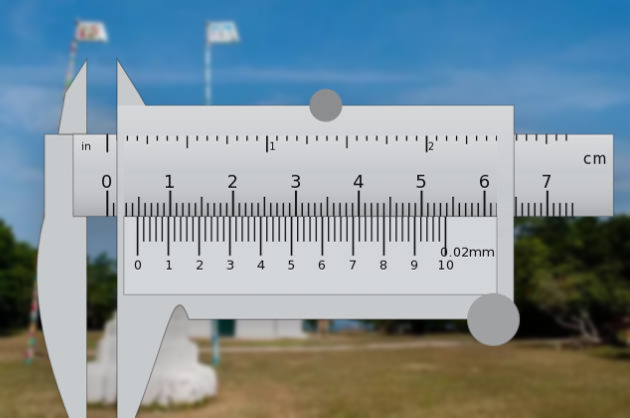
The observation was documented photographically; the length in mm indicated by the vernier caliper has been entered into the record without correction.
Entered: 4.8 mm
